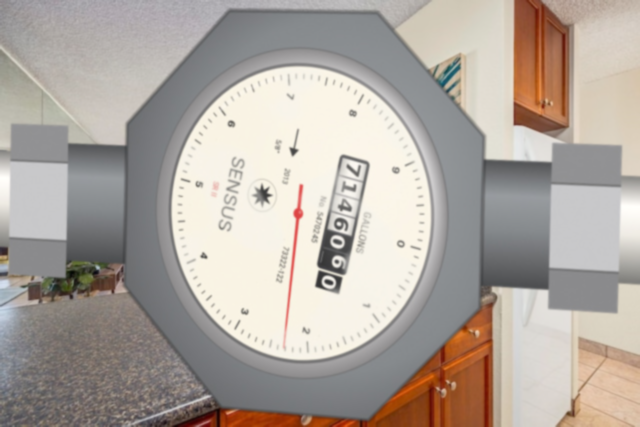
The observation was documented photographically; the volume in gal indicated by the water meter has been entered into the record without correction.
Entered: 7146062.3 gal
